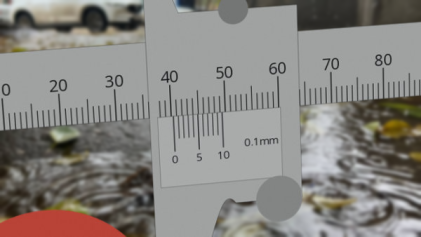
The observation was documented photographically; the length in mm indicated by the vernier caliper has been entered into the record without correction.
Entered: 40.4 mm
